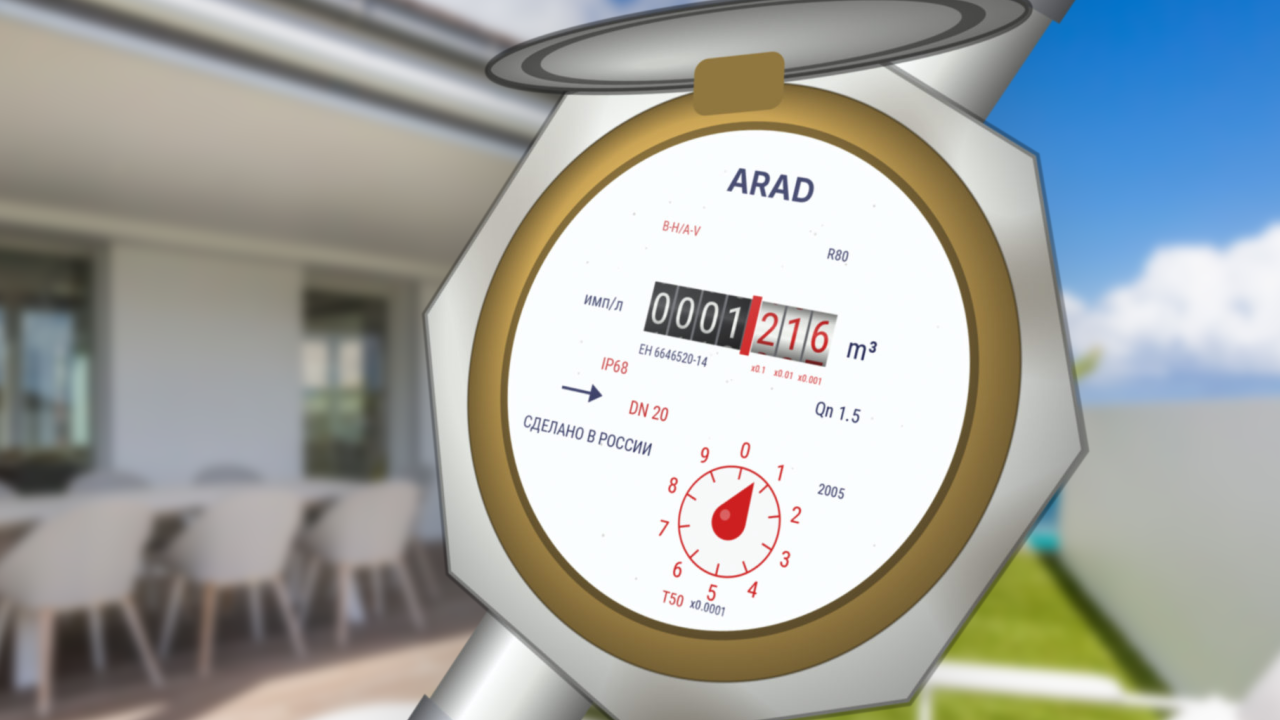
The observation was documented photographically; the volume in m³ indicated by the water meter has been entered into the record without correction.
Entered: 1.2160 m³
